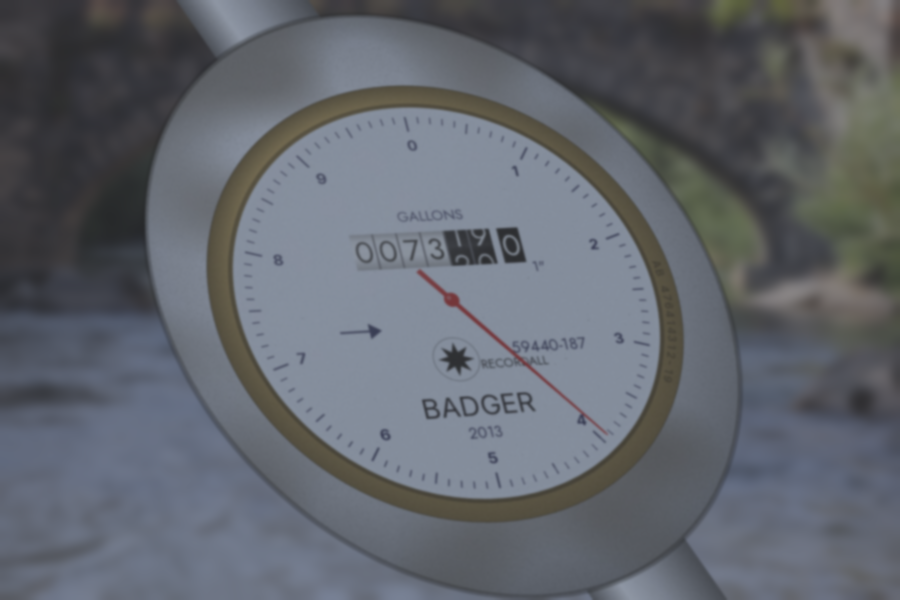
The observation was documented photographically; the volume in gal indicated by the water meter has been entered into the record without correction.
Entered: 73193.9 gal
